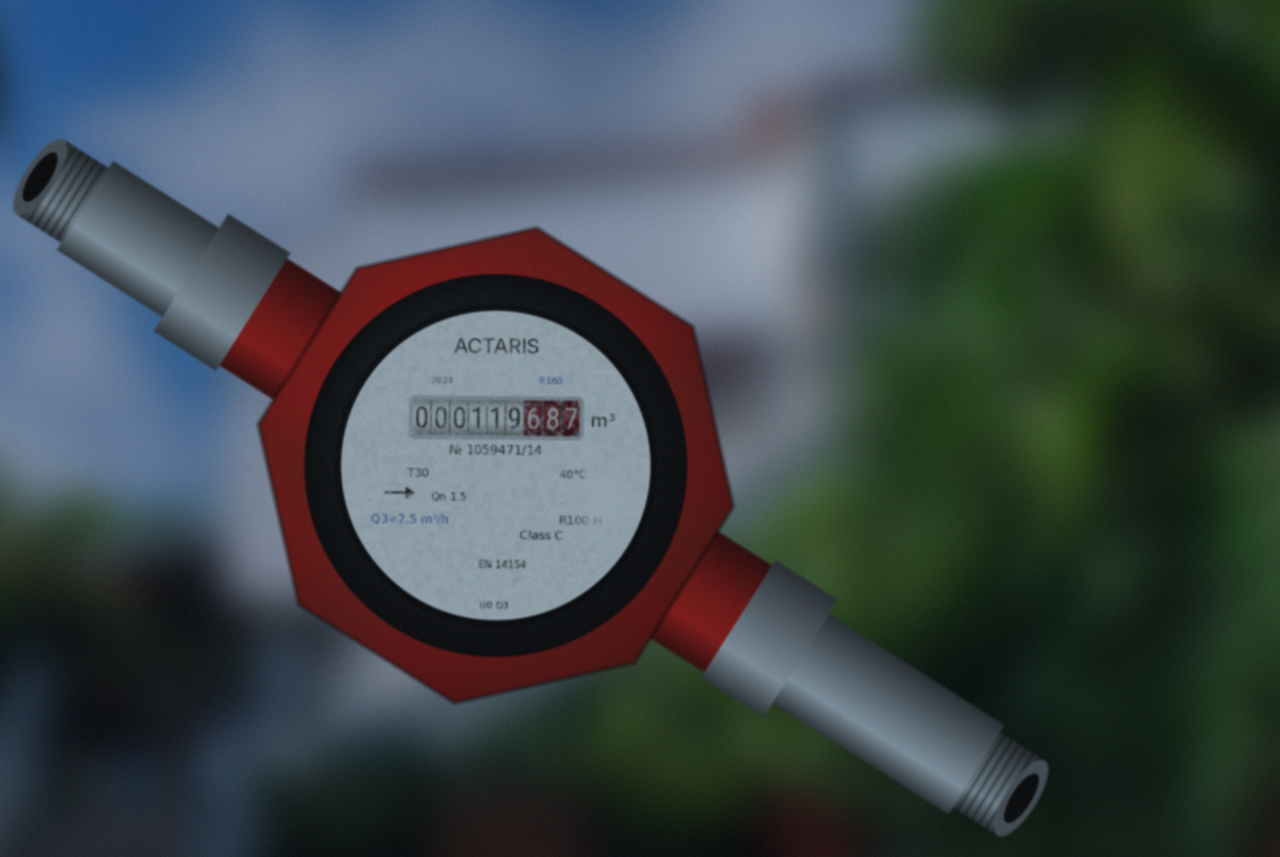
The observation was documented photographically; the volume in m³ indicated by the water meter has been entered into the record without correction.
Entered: 119.687 m³
